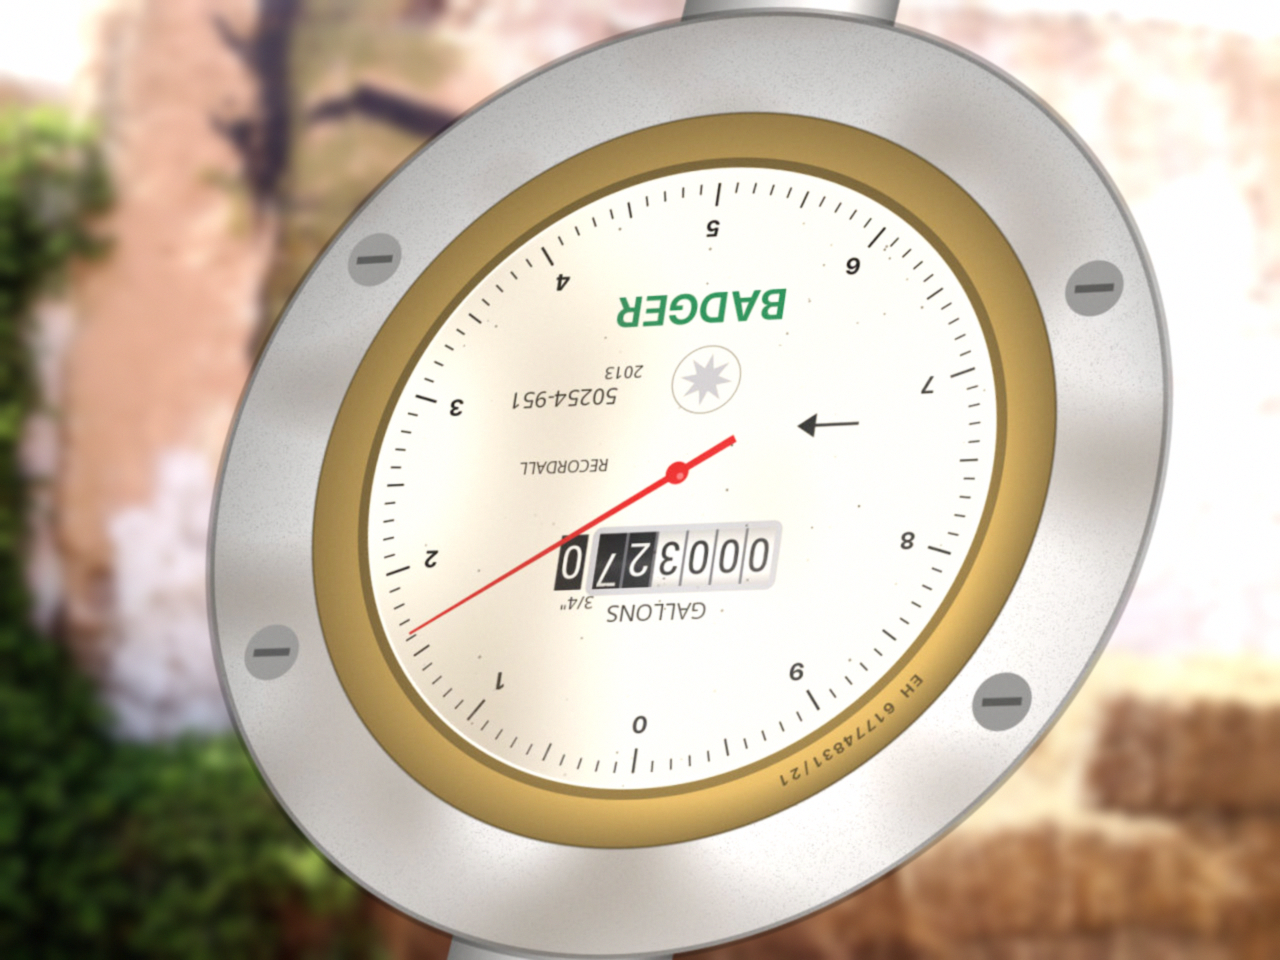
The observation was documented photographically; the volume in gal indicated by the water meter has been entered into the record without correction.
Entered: 3271.6 gal
